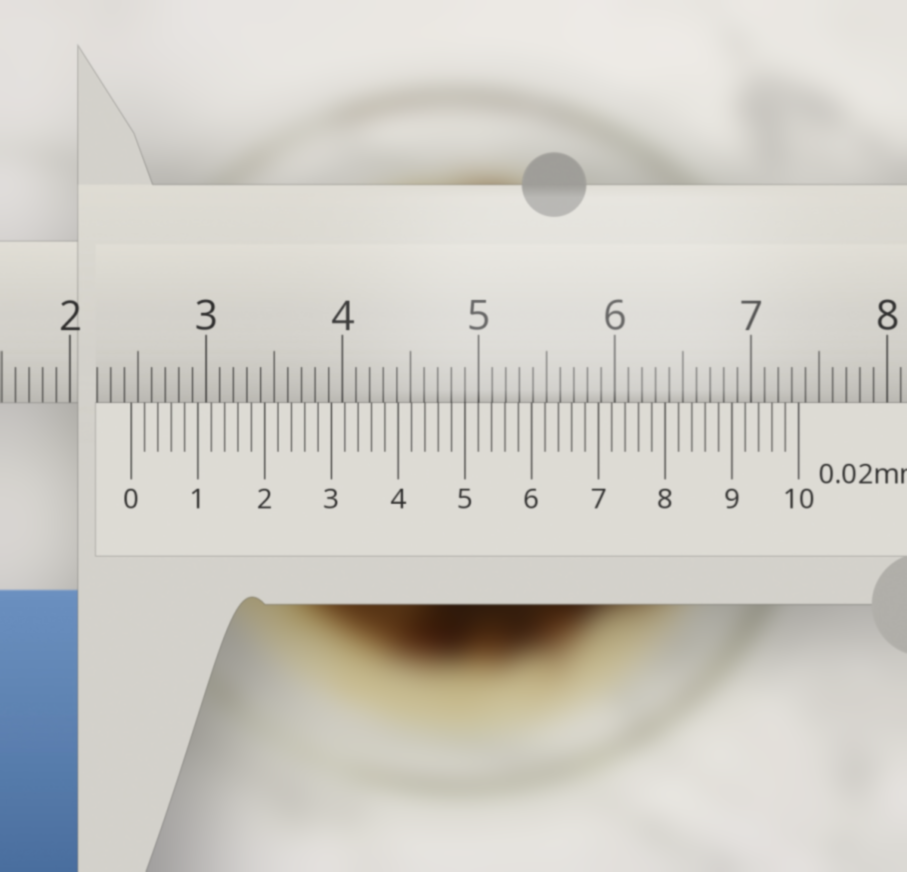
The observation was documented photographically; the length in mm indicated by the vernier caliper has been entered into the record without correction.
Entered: 24.5 mm
